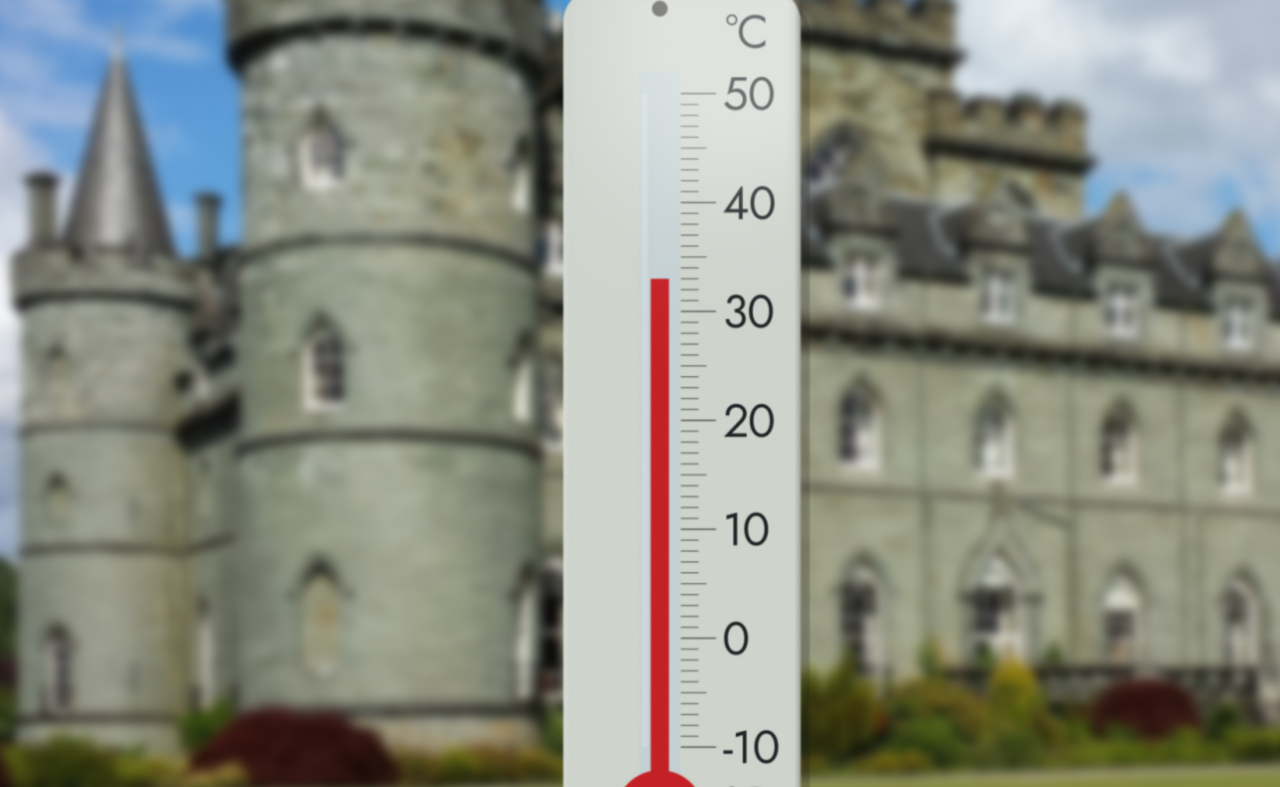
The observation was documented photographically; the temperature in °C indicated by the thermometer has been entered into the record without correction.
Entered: 33 °C
